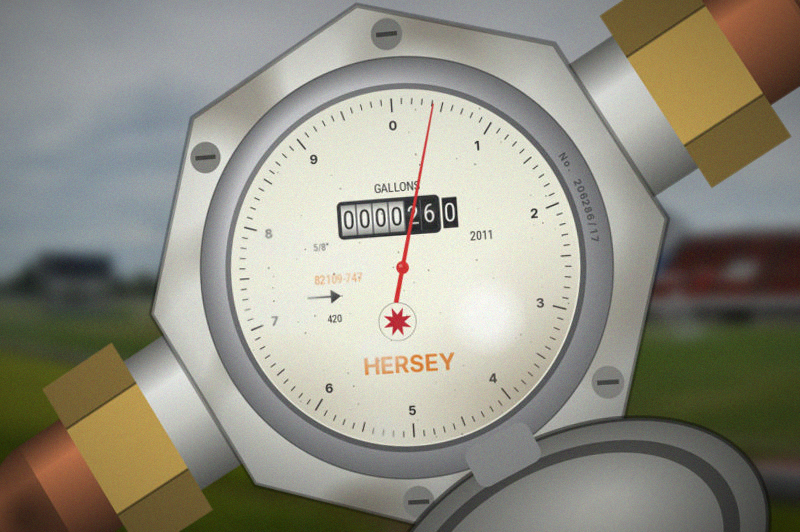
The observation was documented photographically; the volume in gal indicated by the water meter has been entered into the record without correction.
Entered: 260.4 gal
